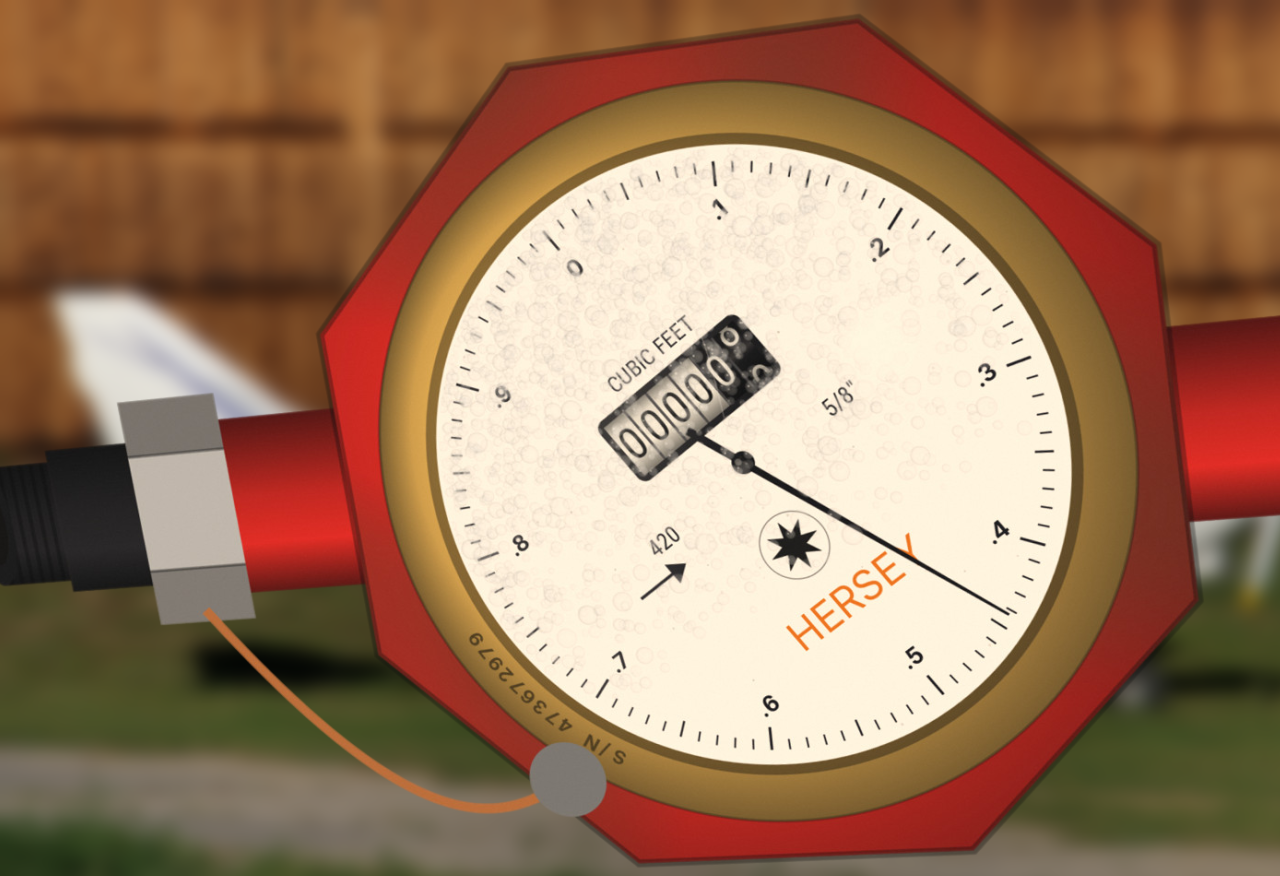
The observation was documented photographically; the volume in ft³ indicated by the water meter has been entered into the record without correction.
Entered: 8.44 ft³
